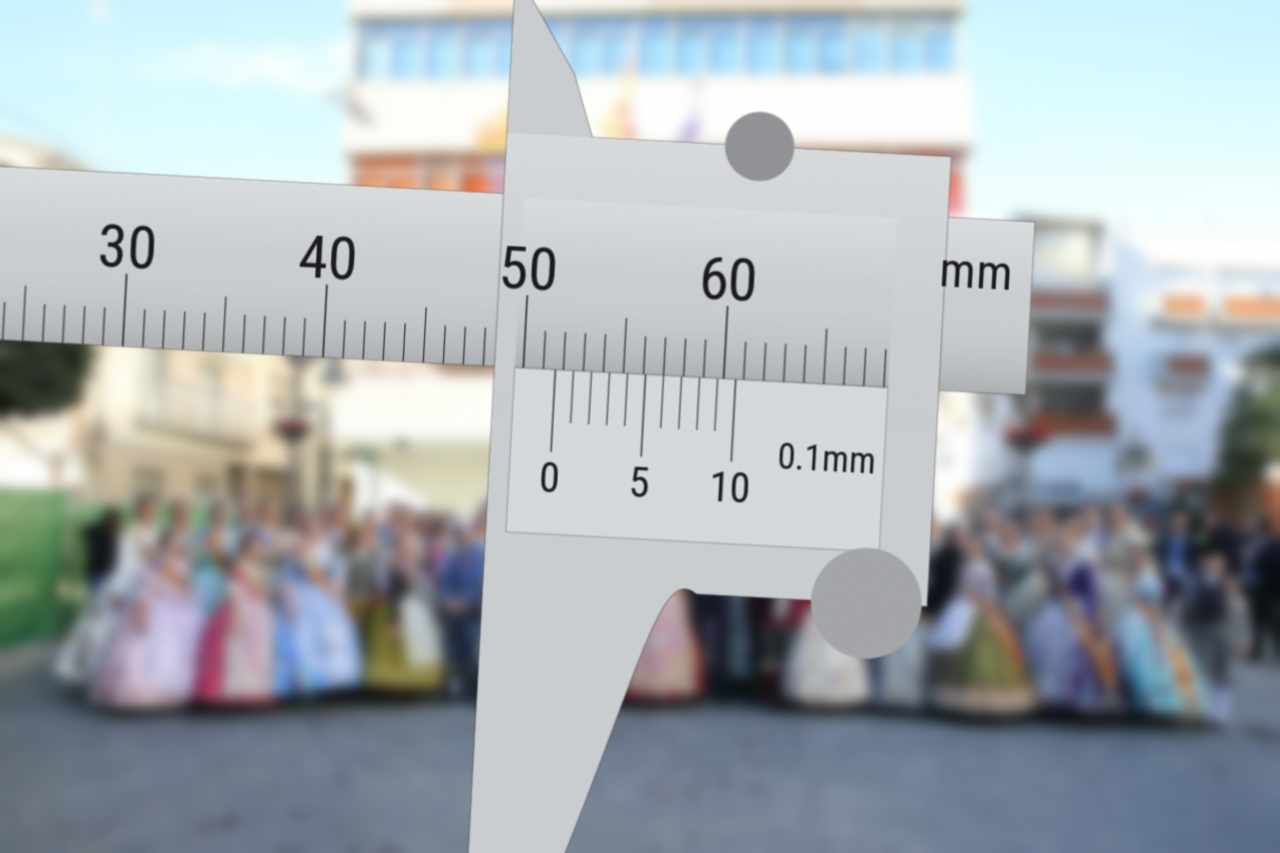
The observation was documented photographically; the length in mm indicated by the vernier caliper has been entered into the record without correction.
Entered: 51.6 mm
